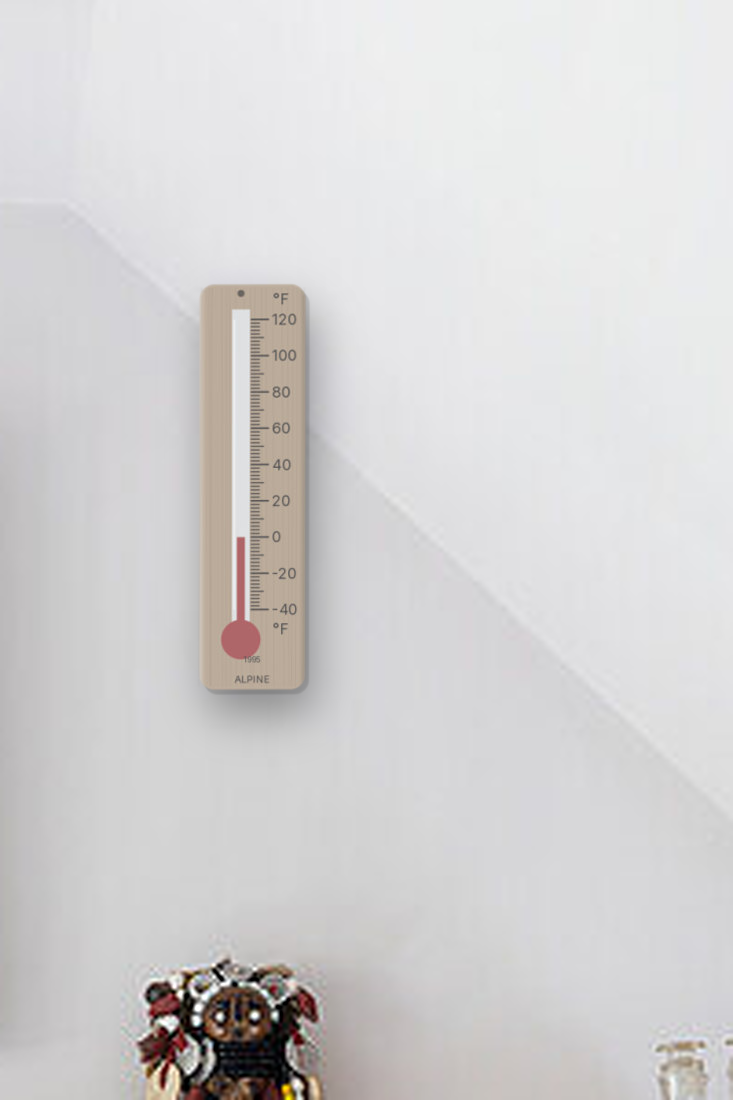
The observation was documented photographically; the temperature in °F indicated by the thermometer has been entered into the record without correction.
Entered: 0 °F
